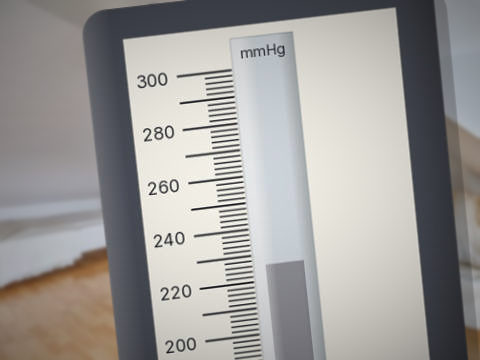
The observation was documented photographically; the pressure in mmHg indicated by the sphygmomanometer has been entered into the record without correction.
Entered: 226 mmHg
